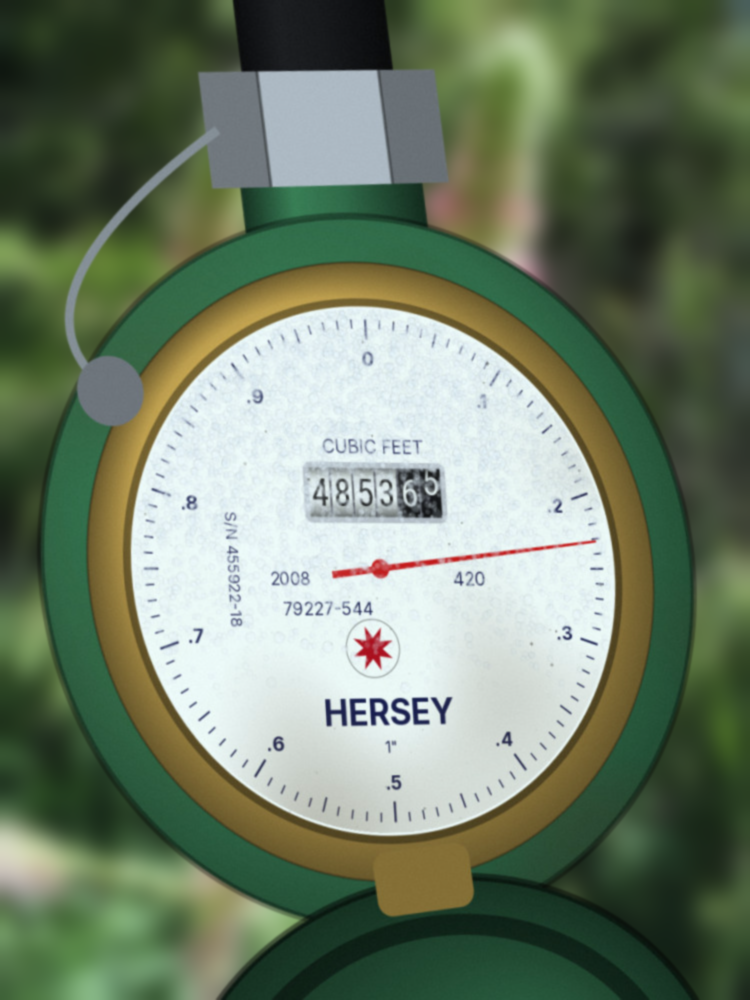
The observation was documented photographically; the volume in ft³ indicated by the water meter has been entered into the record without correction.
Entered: 485365.23 ft³
